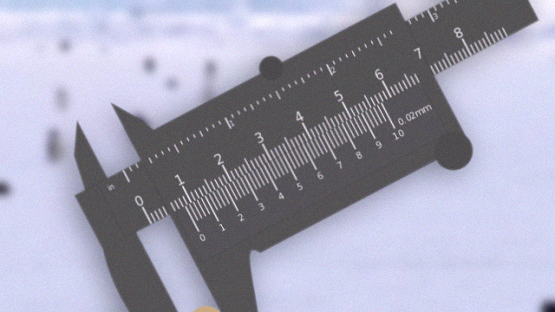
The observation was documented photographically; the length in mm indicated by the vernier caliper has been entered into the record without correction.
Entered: 8.5 mm
